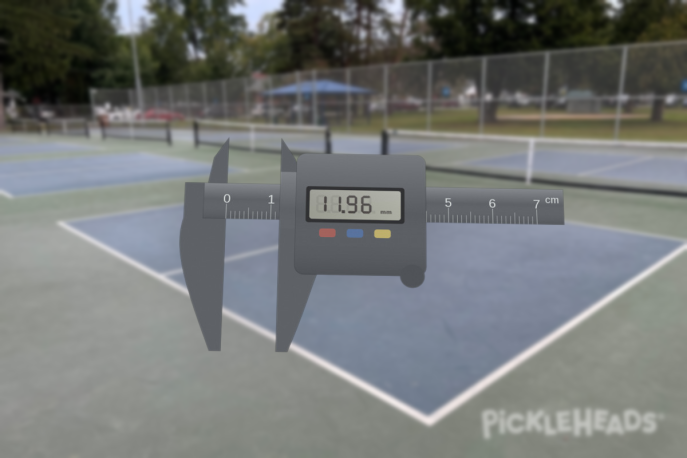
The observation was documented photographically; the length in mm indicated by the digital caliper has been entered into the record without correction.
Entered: 11.96 mm
